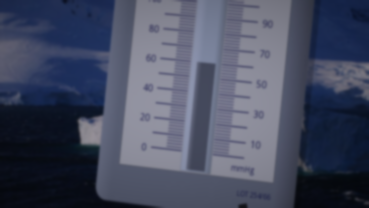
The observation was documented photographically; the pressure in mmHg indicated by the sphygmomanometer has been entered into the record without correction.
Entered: 60 mmHg
